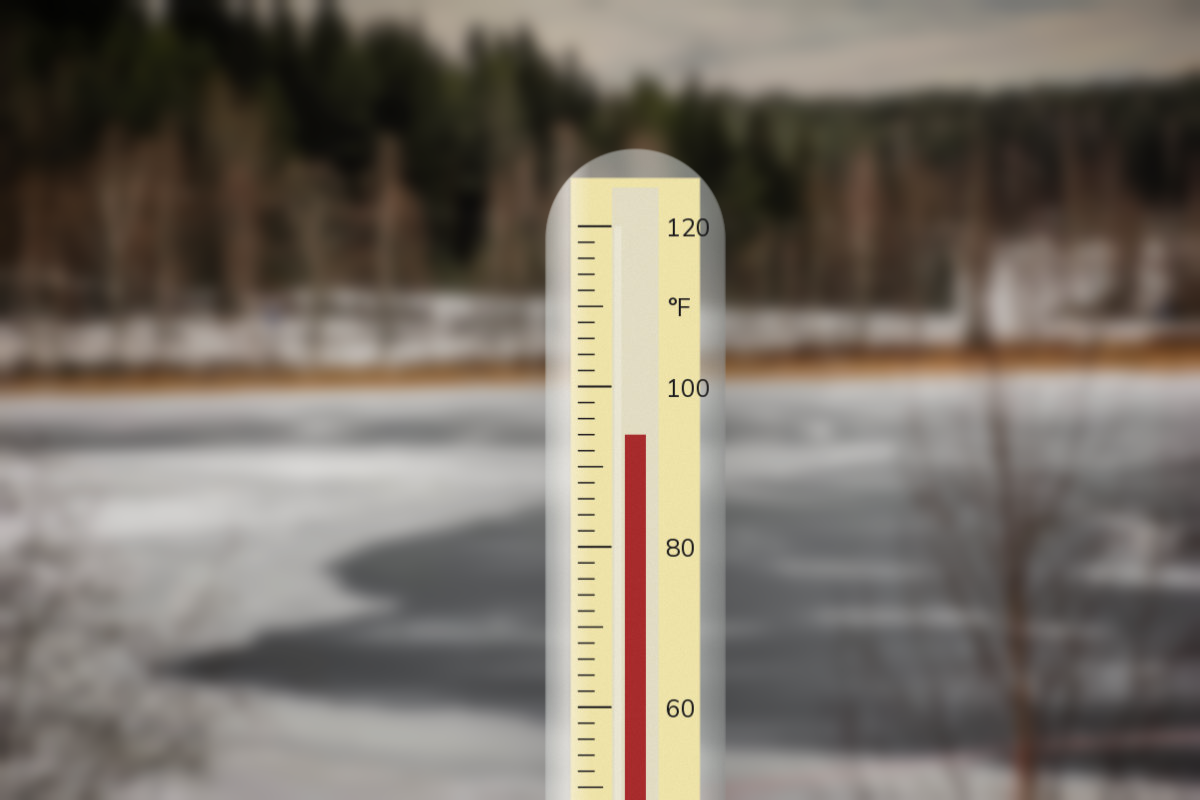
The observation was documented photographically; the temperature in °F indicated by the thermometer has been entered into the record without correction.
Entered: 94 °F
